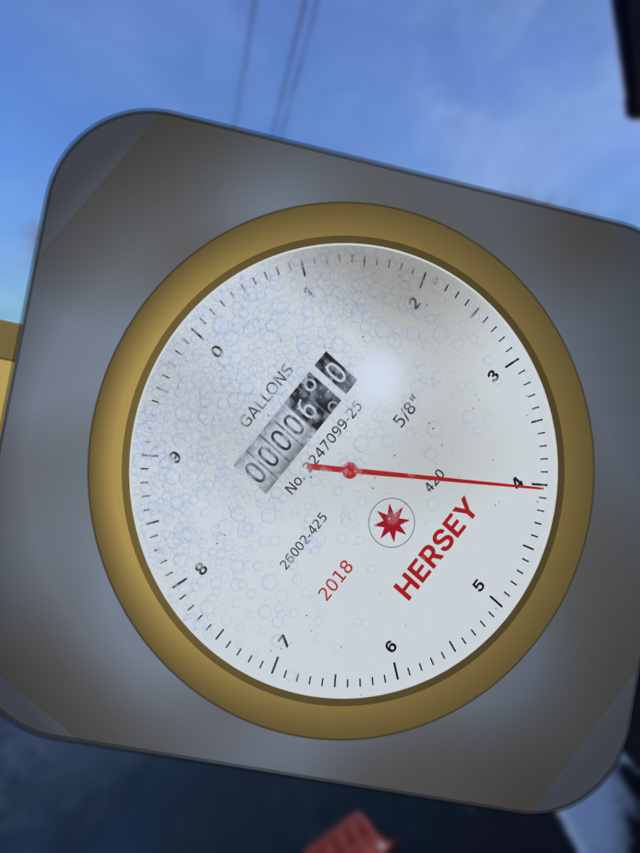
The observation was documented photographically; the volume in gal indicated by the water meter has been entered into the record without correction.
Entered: 684.0 gal
